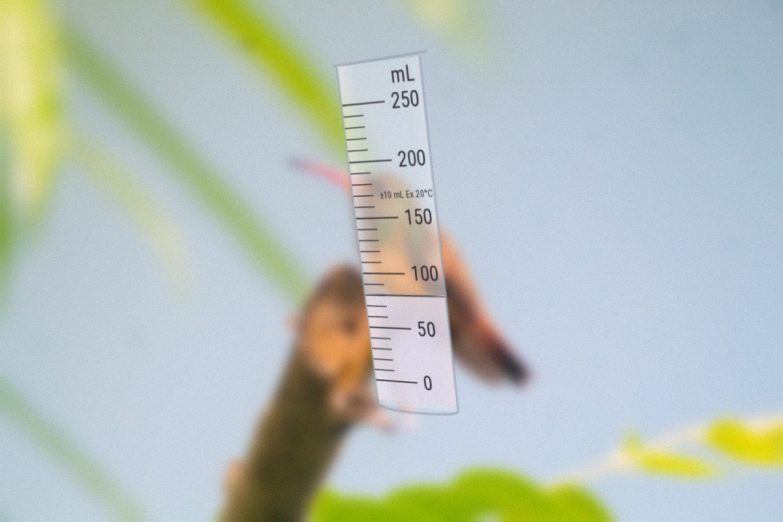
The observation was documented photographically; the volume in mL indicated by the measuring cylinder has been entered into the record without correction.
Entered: 80 mL
